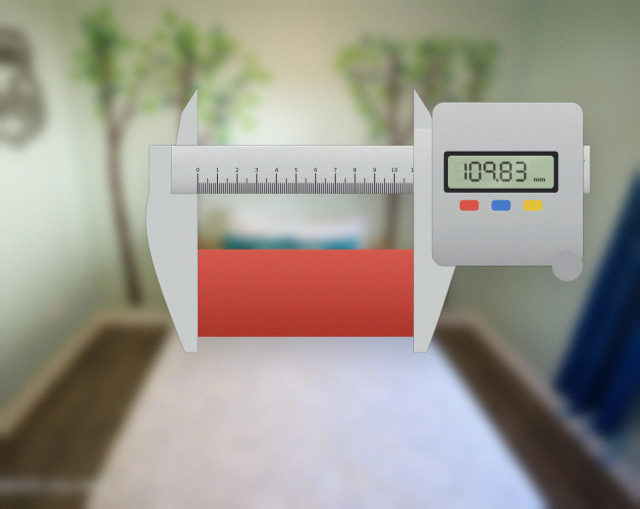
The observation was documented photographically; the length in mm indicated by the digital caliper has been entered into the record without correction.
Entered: 109.83 mm
